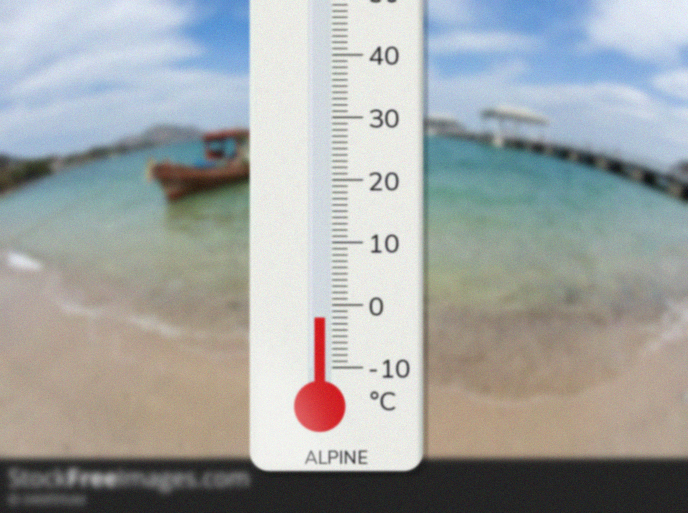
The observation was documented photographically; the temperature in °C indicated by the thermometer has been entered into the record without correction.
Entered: -2 °C
